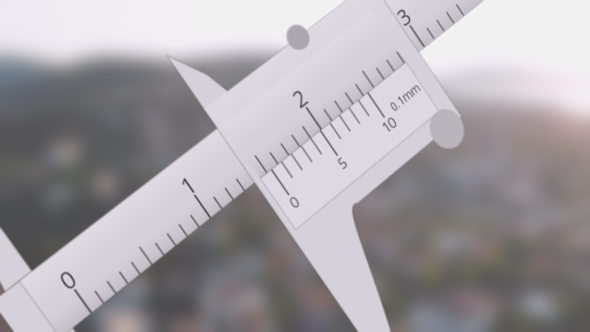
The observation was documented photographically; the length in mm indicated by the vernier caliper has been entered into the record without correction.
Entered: 15.4 mm
